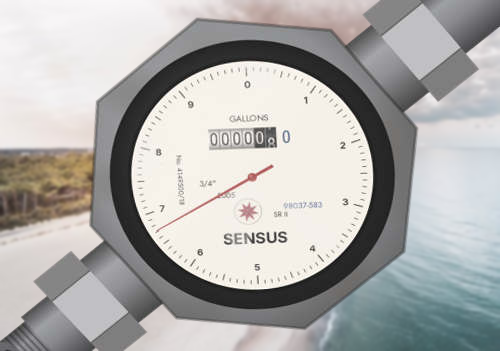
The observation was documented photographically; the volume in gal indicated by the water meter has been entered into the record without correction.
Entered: 76.7 gal
